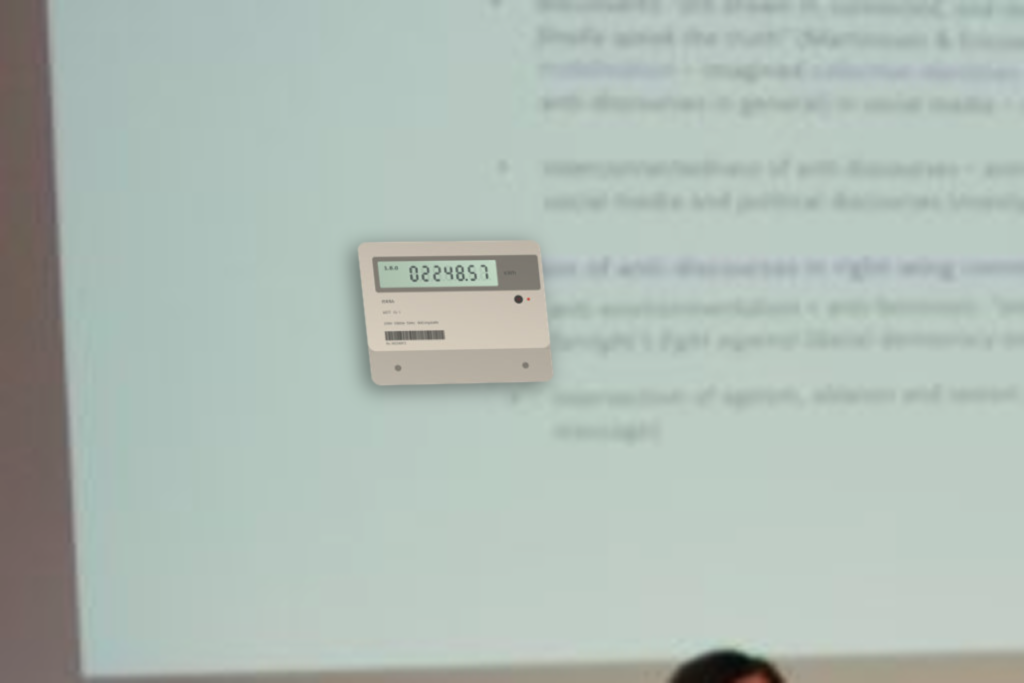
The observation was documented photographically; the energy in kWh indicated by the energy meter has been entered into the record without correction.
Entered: 2248.57 kWh
